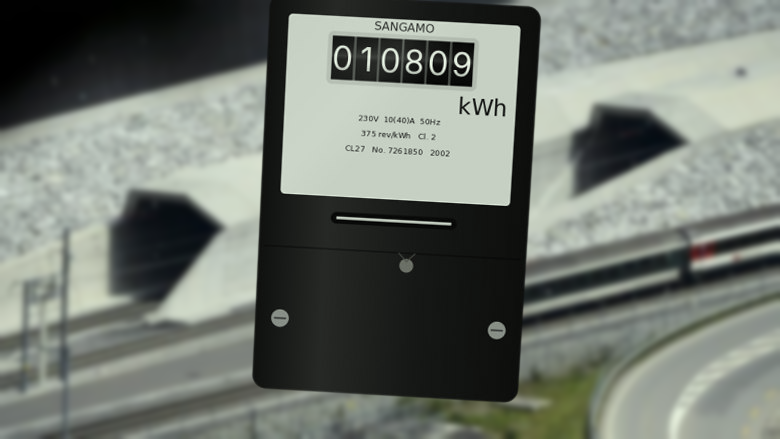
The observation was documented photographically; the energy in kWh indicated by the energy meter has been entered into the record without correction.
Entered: 10809 kWh
